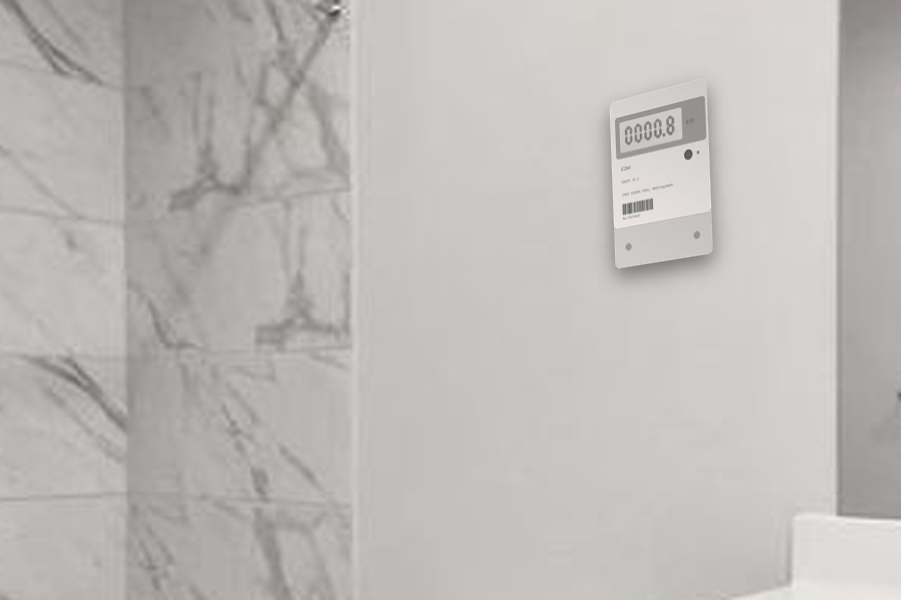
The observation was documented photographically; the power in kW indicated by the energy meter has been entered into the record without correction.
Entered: 0.8 kW
